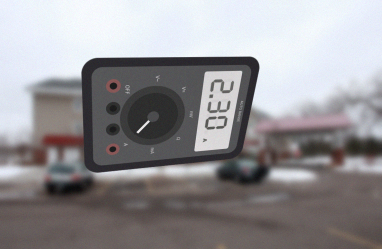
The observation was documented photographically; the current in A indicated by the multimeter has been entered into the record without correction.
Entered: 2.30 A
